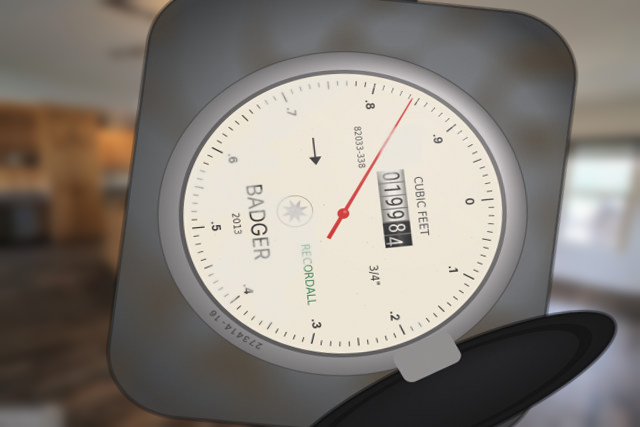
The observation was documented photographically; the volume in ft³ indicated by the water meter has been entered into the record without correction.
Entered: 19983.84 ft³
